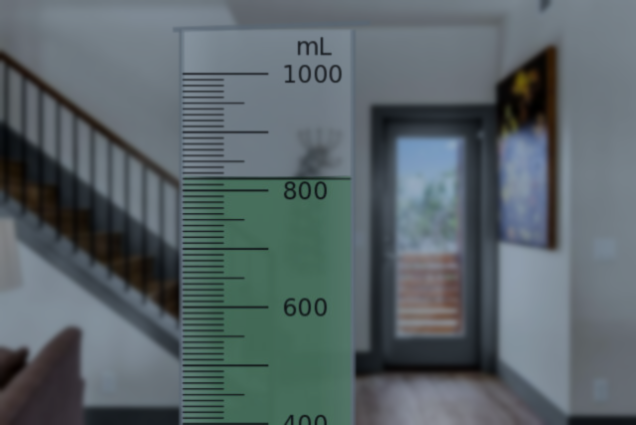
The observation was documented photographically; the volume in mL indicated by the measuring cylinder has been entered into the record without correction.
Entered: 820 mL
